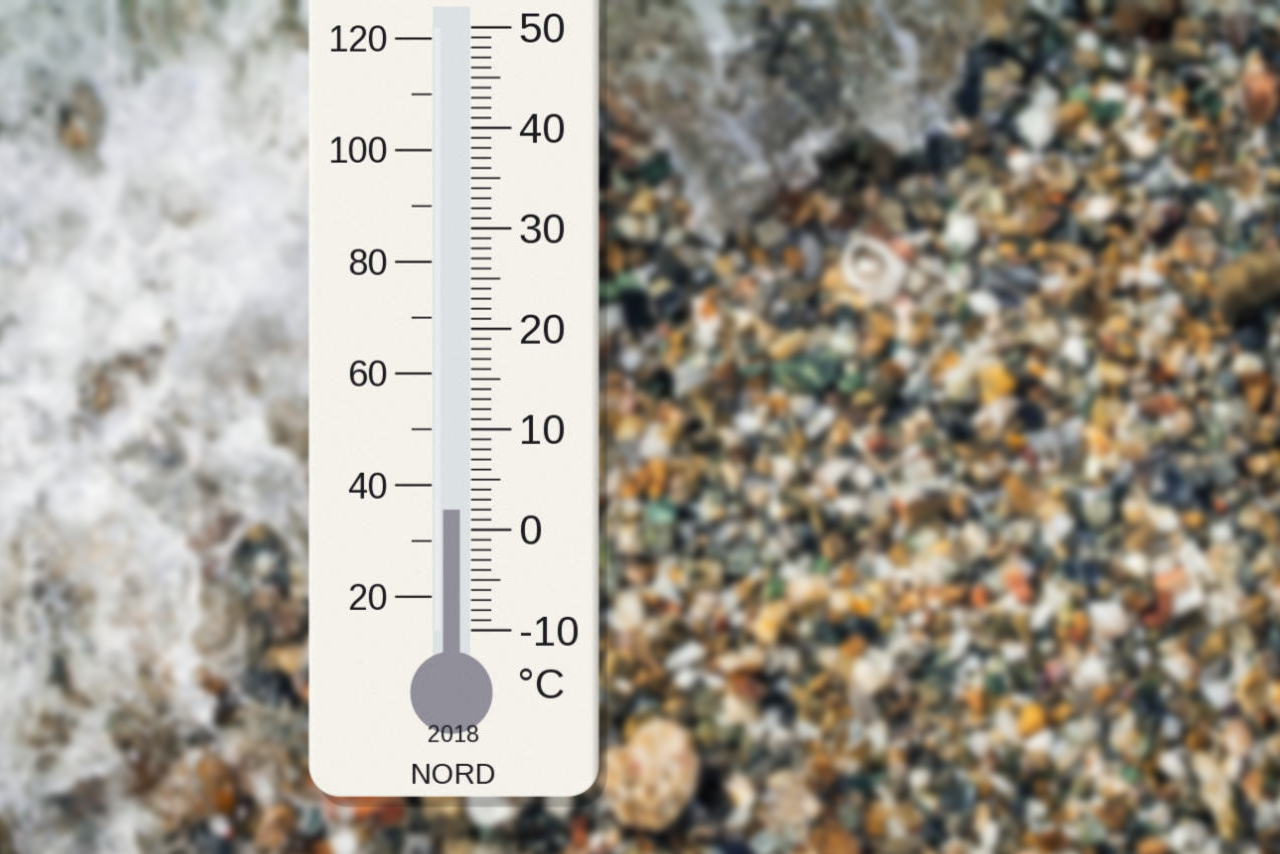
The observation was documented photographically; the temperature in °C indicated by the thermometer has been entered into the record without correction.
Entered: 2 °C
